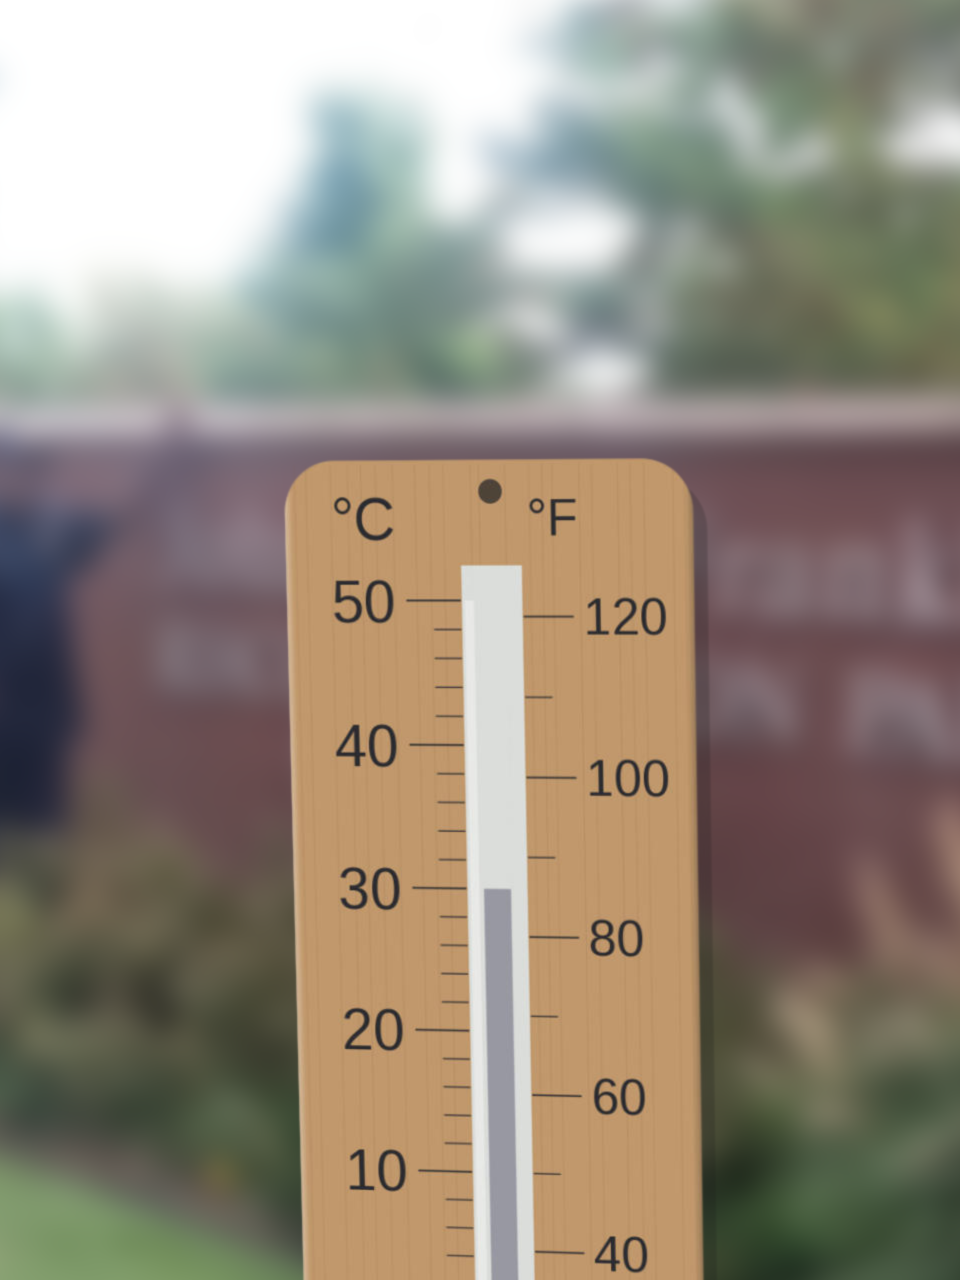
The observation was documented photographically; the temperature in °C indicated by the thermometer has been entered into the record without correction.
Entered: 30 °C
